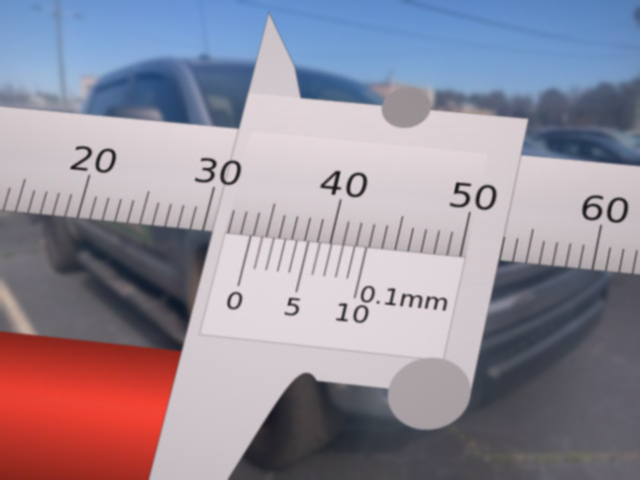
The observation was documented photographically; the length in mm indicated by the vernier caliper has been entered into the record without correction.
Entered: 33.8 mm
